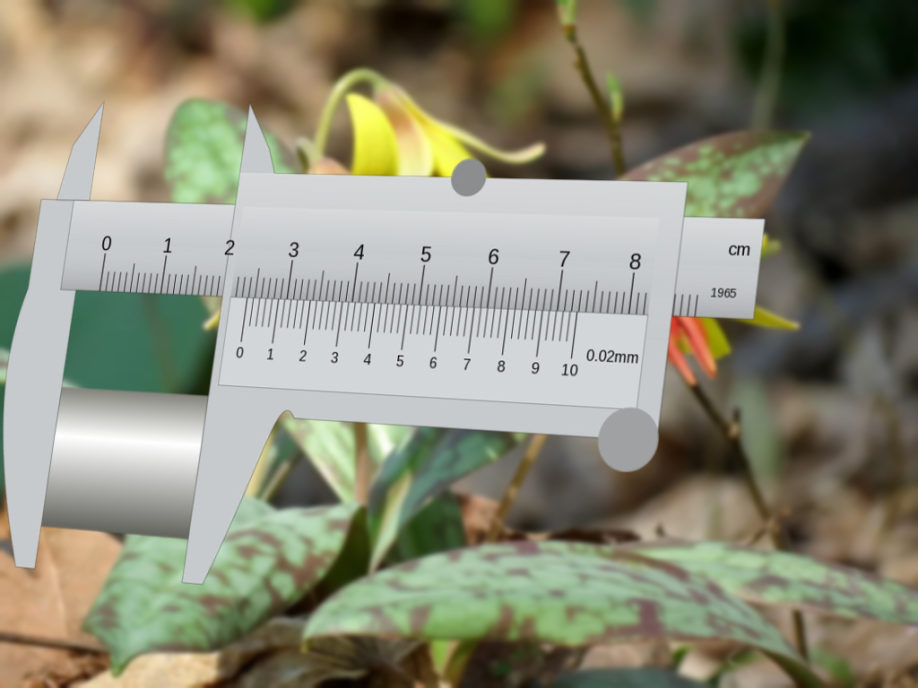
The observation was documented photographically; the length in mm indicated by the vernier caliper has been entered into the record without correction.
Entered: 23.8 mm
